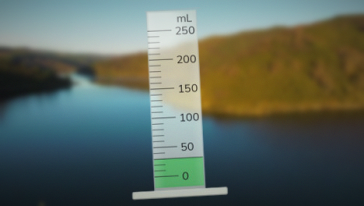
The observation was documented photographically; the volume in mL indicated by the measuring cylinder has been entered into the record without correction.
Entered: 30 mL
